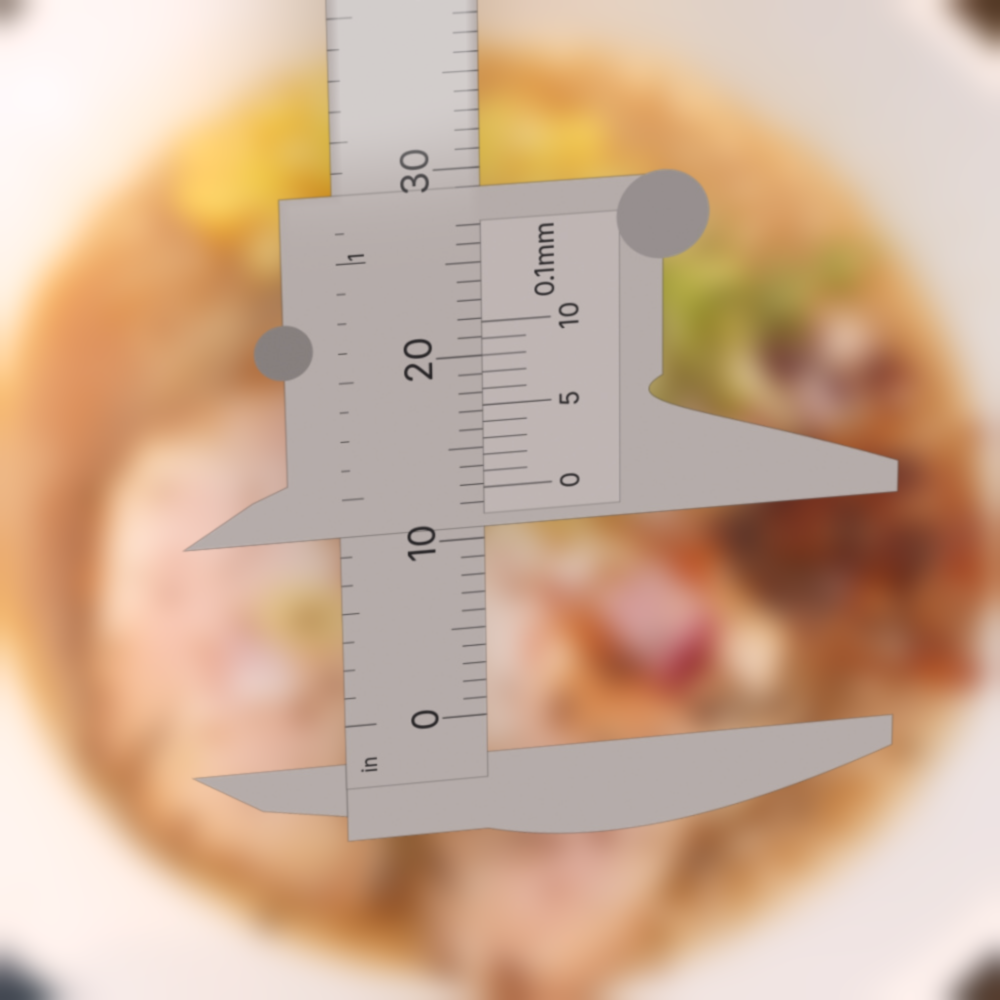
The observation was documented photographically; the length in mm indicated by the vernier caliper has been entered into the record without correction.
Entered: 12.8 mm
